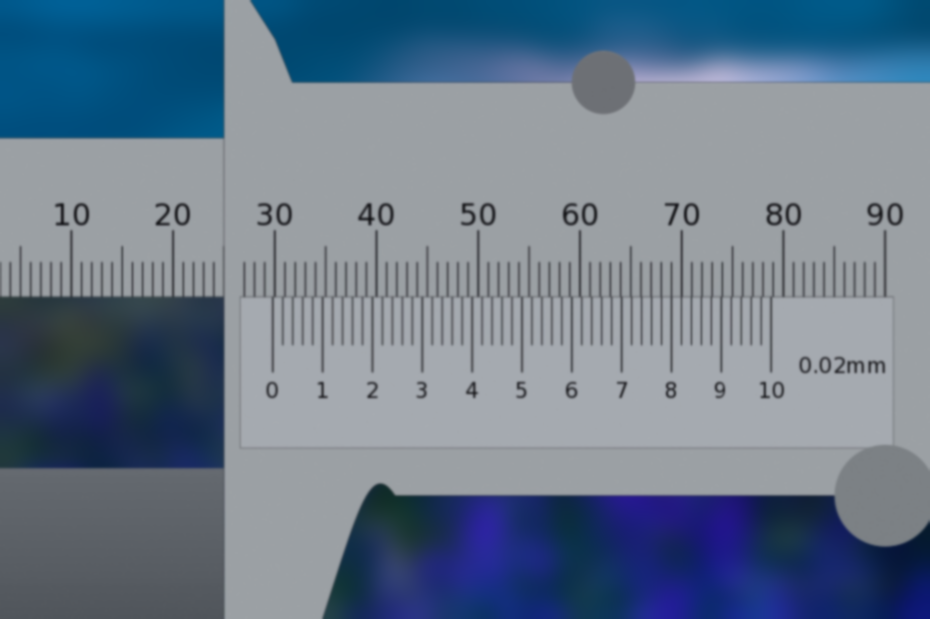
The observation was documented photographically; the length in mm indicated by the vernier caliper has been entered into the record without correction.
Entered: 29.8 mm
